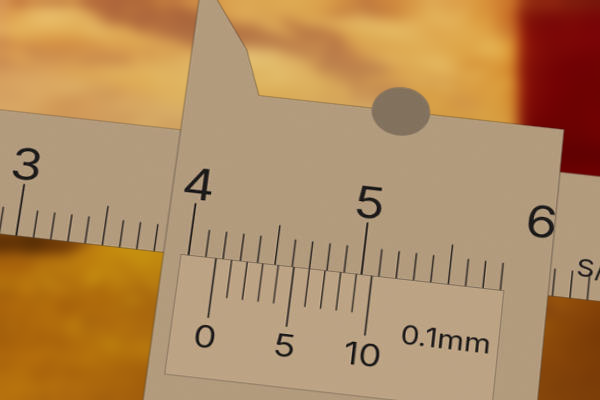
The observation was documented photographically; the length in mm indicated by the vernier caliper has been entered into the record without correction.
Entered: 41.6 mm
